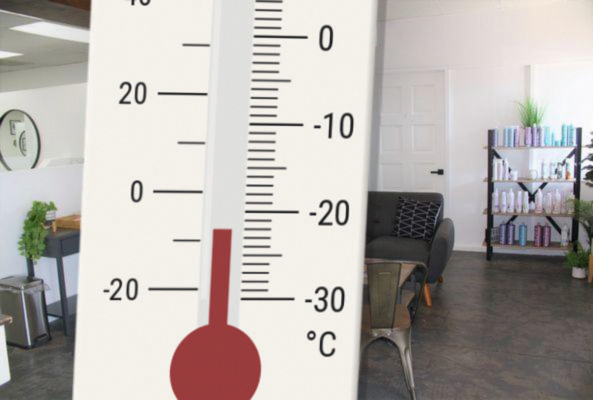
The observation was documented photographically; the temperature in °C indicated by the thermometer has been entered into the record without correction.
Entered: -22 °C
